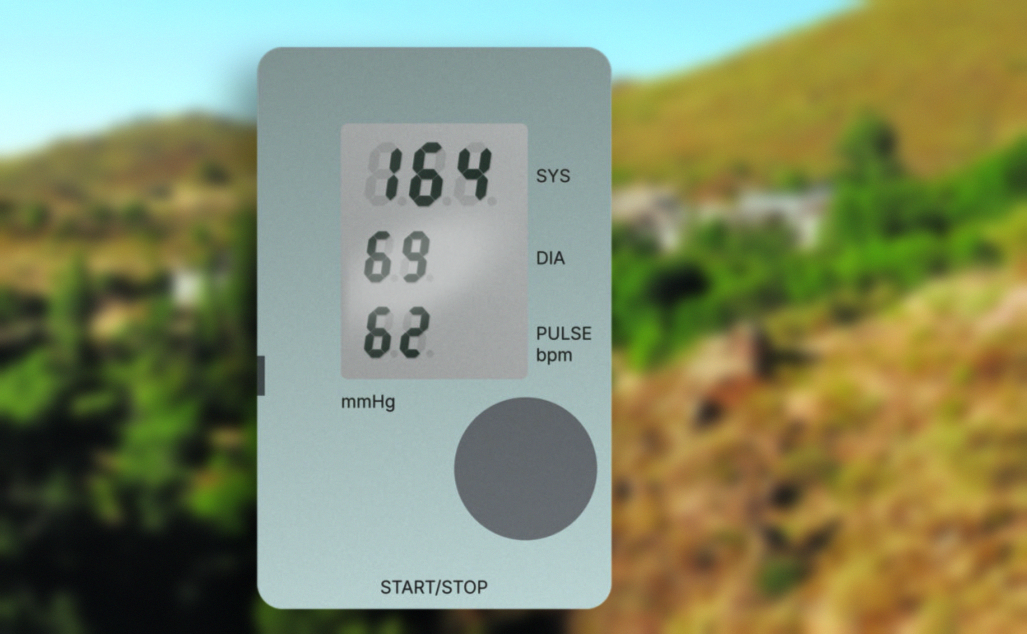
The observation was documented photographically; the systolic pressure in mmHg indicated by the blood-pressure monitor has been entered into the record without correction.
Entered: 164 mmHg
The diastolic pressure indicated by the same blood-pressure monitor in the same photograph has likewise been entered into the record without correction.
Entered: 69 mmHg
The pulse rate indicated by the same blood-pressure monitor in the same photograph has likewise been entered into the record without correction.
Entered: 62 bpm
